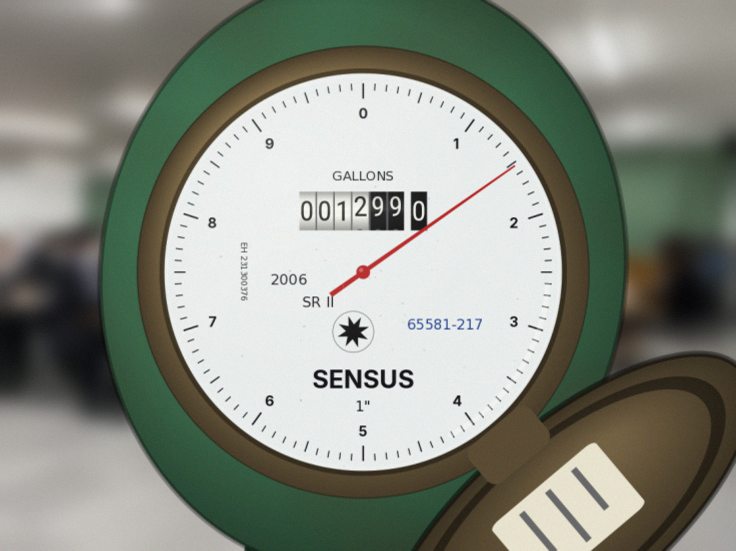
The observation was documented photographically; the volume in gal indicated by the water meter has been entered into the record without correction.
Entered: 12991.5 gal
